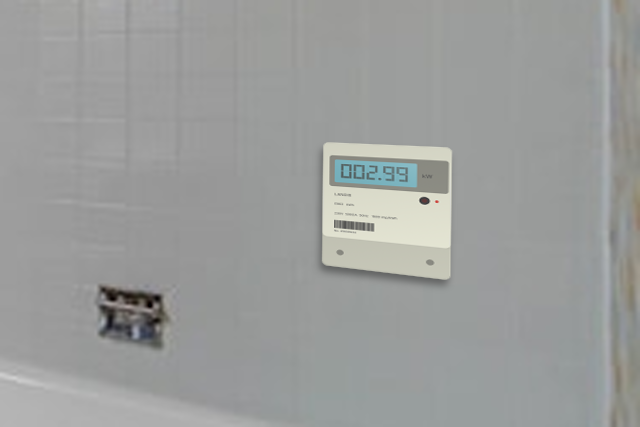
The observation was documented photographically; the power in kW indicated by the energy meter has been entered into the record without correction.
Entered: 2.99 kW
